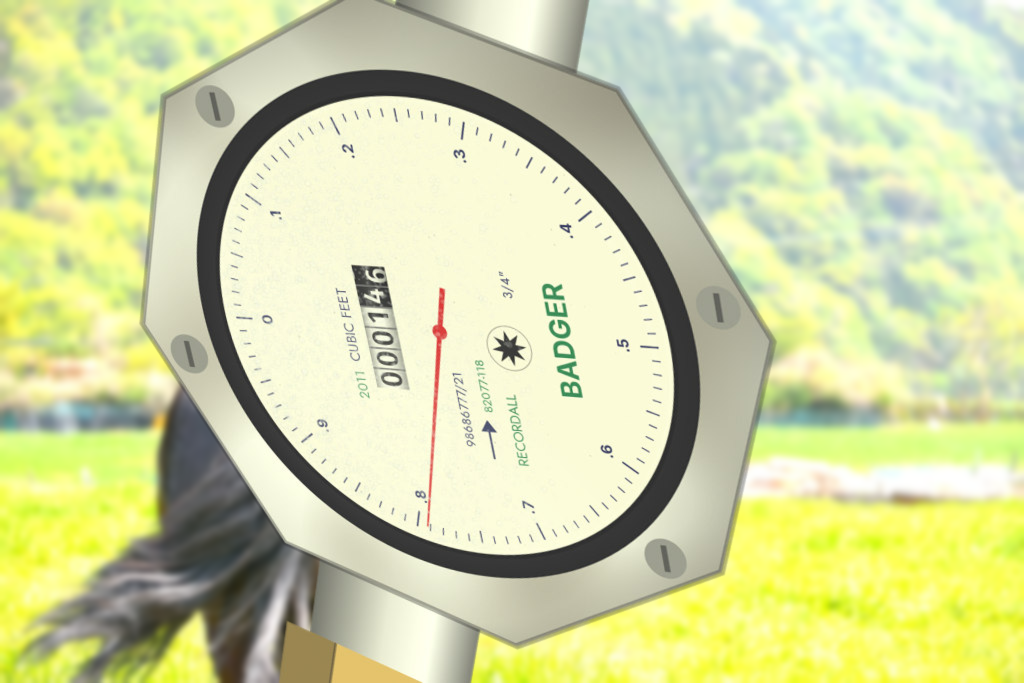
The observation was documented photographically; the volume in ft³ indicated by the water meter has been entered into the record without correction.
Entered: 145.79 ft³
